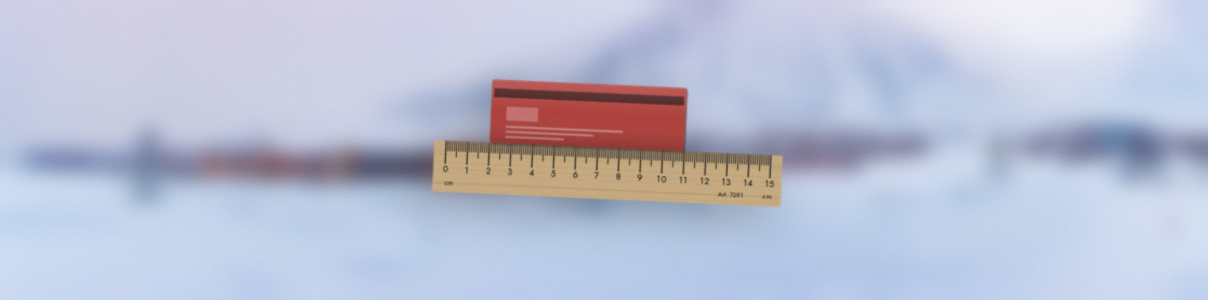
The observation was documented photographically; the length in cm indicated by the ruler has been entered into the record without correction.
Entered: 9 cm
